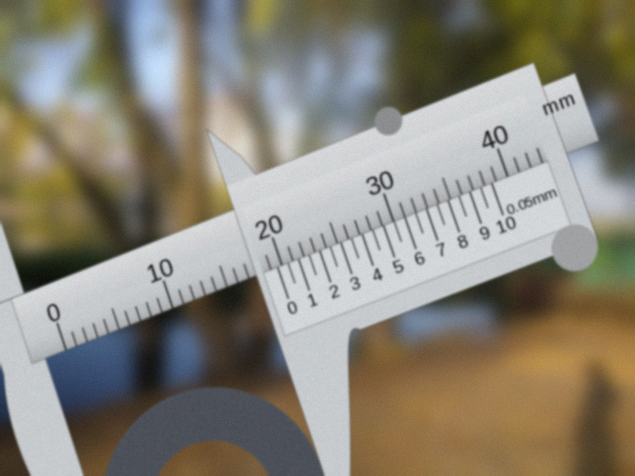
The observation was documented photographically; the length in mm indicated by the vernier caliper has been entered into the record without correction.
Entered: 19.6 mm
